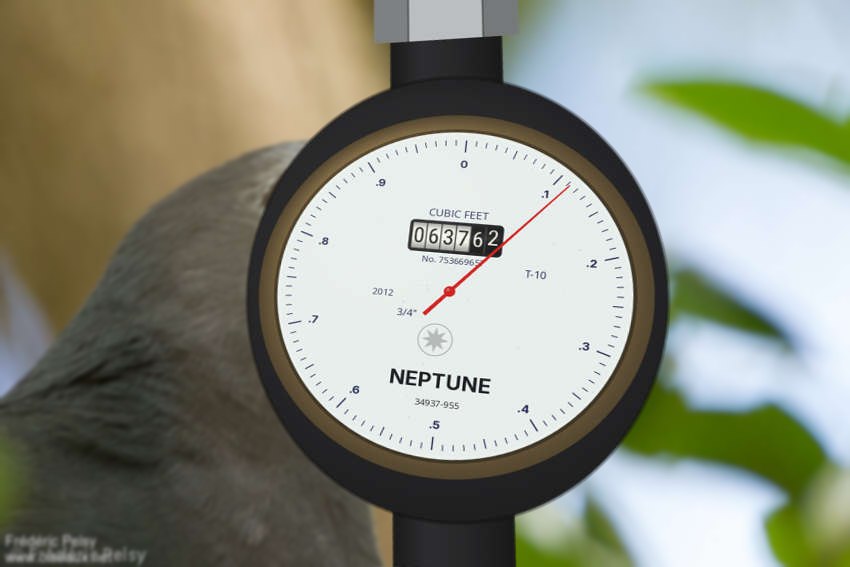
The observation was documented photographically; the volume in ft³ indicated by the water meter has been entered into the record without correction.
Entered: 63762.11 ft³
